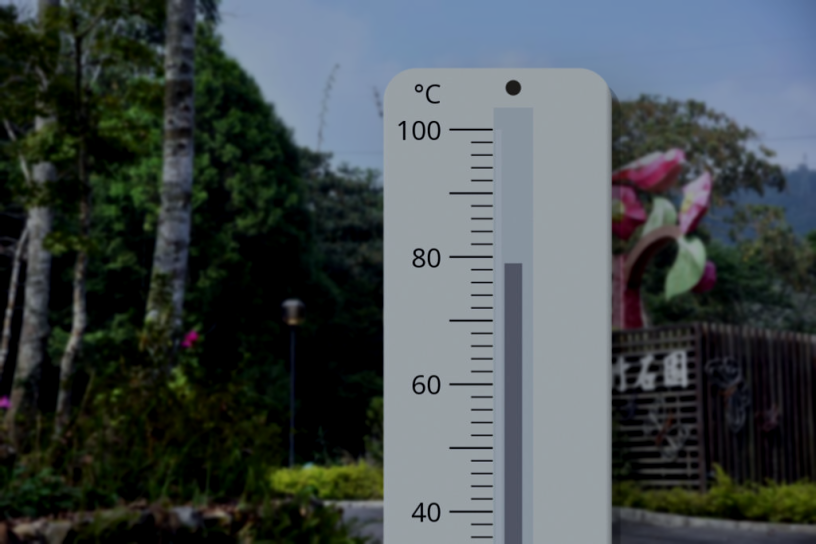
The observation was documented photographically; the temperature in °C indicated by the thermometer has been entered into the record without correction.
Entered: 79 °C
